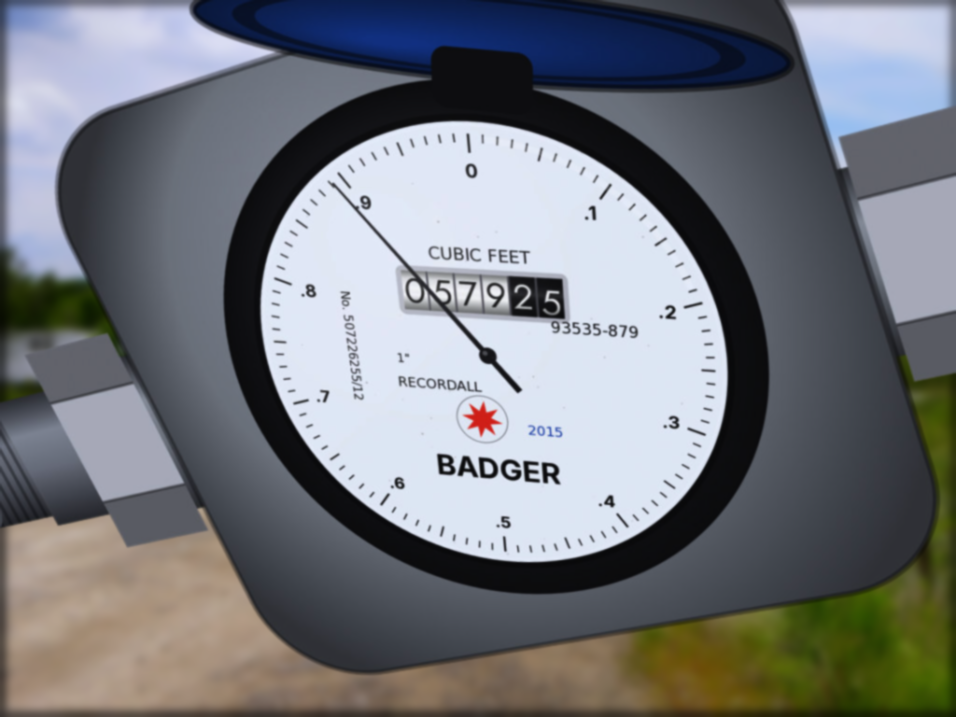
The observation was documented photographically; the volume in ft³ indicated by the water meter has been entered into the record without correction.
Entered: 57924.89 ft³
